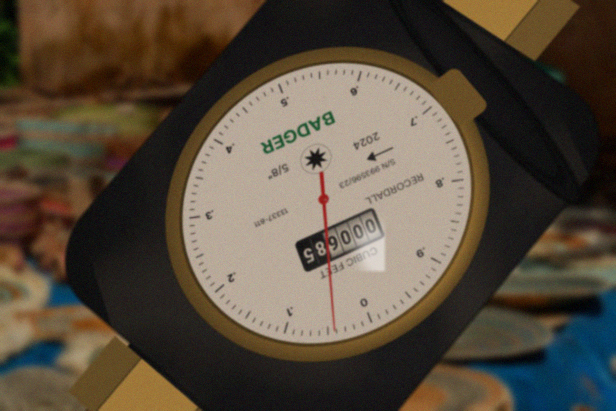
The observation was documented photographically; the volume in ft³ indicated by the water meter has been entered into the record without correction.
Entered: 685.04 ft³
